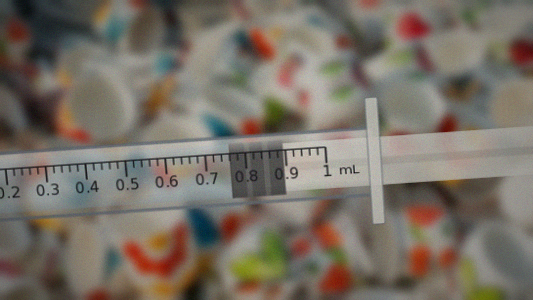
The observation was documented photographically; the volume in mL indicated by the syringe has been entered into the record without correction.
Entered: 0.76 mL
